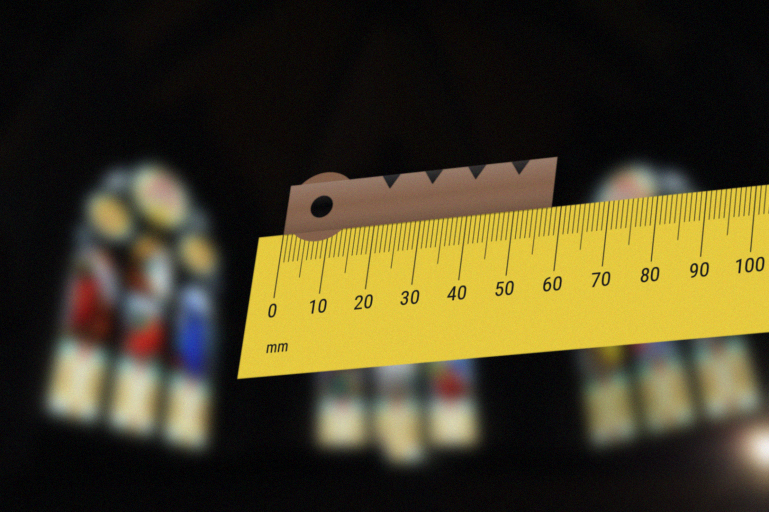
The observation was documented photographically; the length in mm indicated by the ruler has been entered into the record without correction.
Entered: 58 mm
